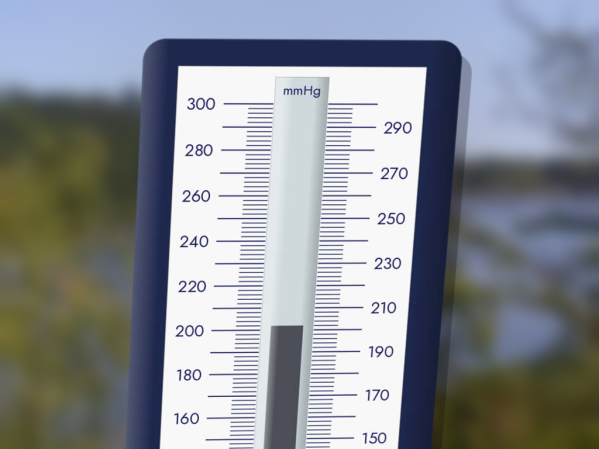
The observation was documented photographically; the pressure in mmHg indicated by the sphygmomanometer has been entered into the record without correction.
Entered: 202 mmHg
